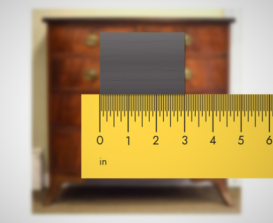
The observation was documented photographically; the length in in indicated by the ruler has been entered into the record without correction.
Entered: 3 in
